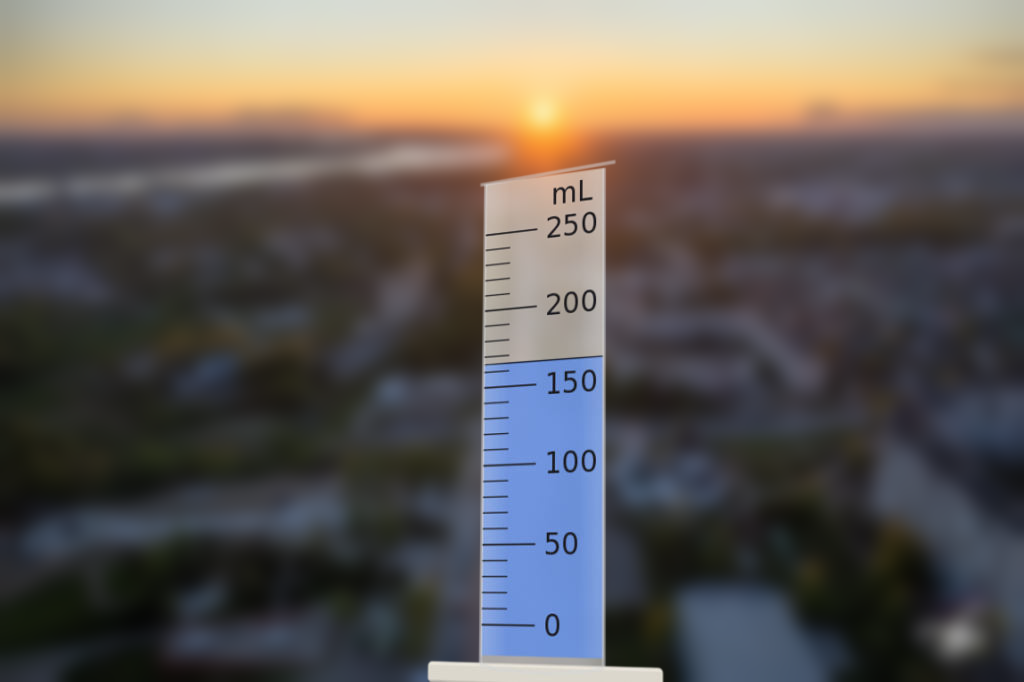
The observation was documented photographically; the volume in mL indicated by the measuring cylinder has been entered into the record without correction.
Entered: 165 mL
